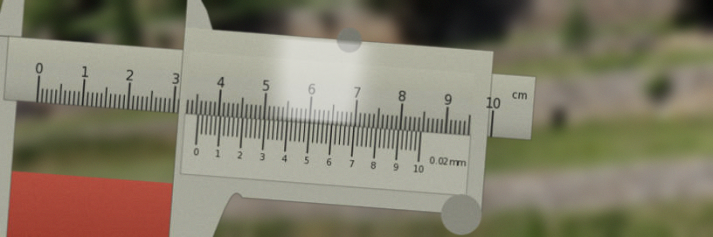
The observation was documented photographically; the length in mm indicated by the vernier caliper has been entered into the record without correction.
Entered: 35.5 mm
